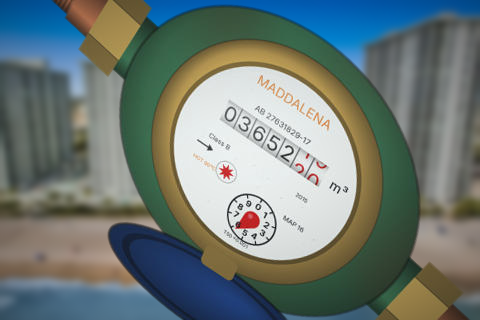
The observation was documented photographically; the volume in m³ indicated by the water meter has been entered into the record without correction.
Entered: 3652.195 m³
